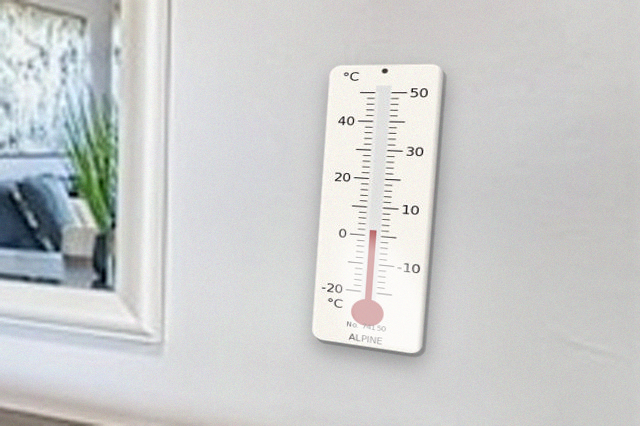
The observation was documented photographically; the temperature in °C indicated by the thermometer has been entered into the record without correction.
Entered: 2 °C
